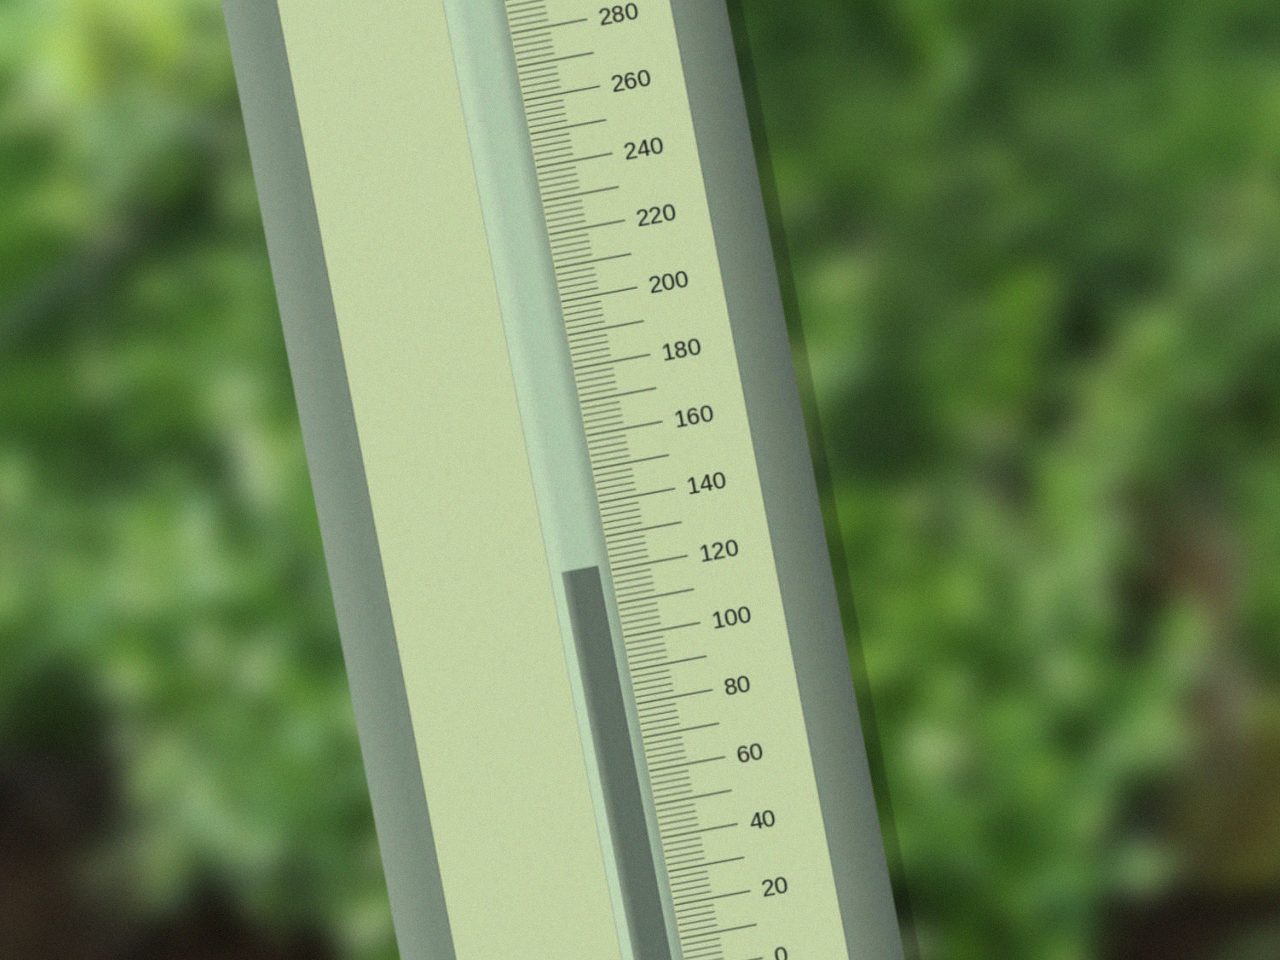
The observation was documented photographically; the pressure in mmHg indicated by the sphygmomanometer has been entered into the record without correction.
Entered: 122 mmHg
